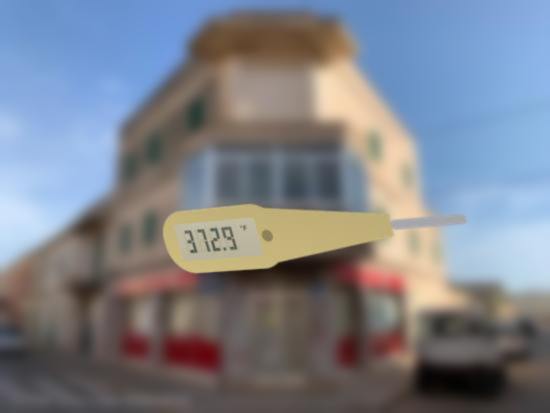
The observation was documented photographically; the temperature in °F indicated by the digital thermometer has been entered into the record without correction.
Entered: 372.9 °F
